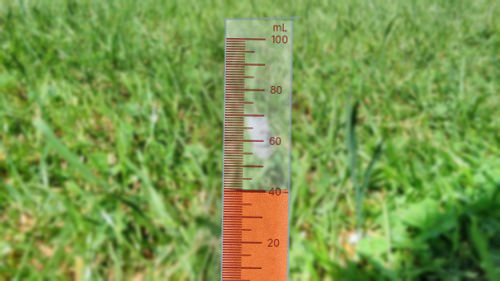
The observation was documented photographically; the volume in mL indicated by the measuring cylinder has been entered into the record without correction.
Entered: 40 mL
